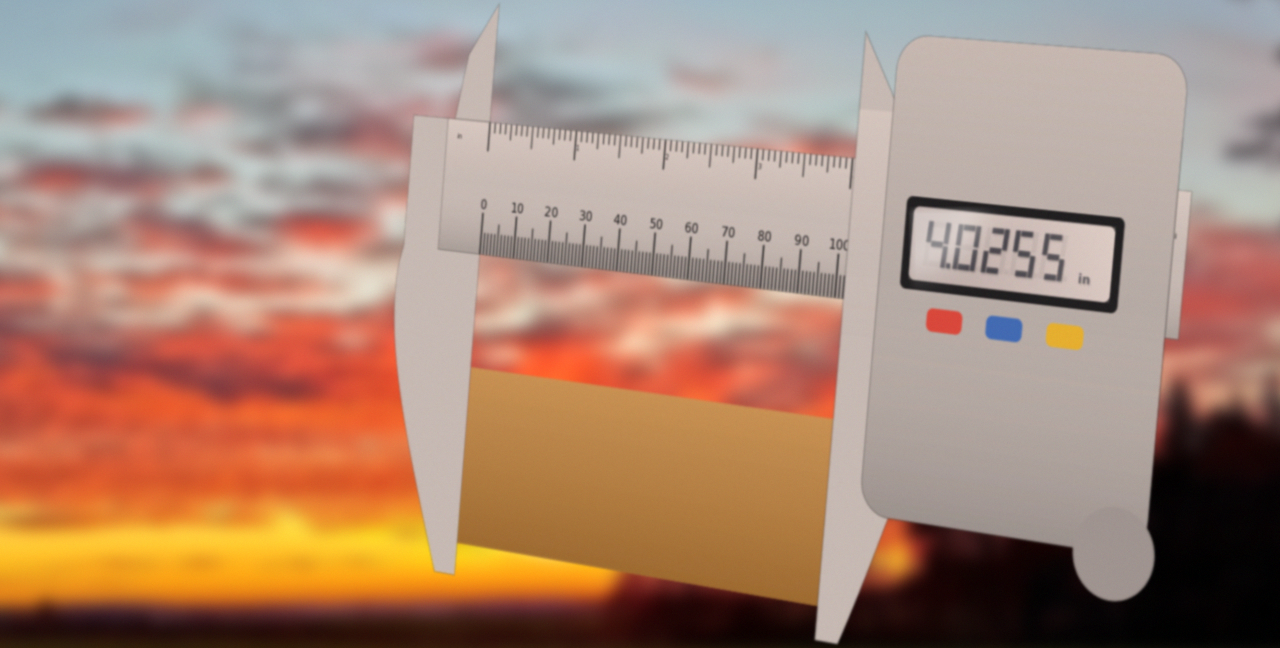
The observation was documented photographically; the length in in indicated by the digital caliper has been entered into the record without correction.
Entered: 4.0255 in
